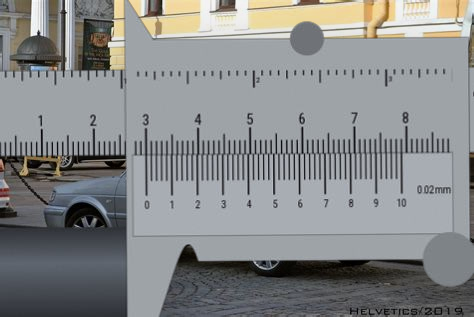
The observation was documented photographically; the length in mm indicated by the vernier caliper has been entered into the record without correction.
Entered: 30.0 mm
